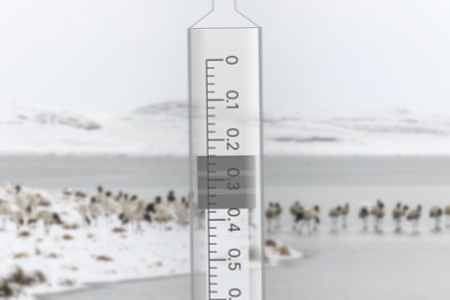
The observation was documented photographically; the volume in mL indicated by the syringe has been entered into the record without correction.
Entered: 0.24 mL
